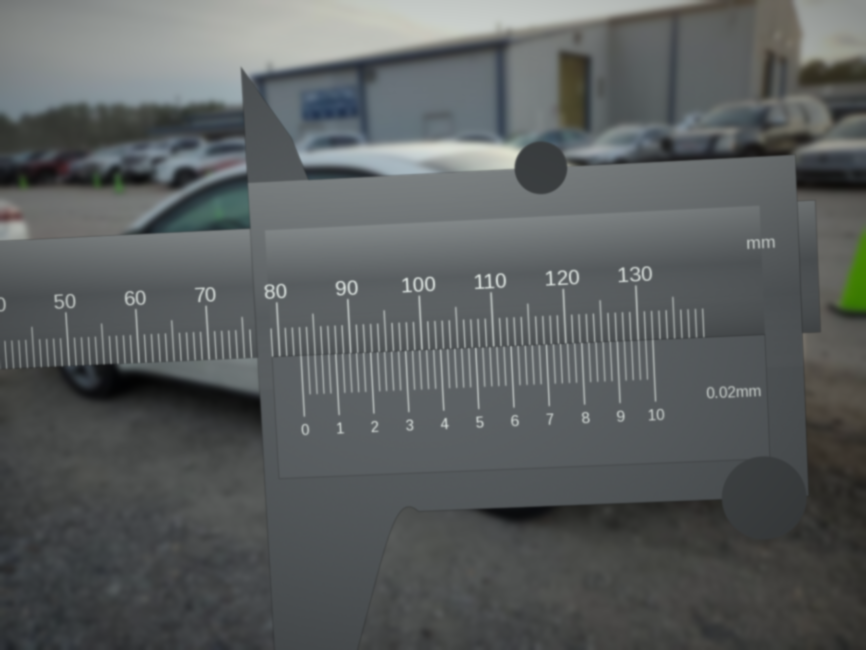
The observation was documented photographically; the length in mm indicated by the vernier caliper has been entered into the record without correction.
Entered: 83.0 mm
